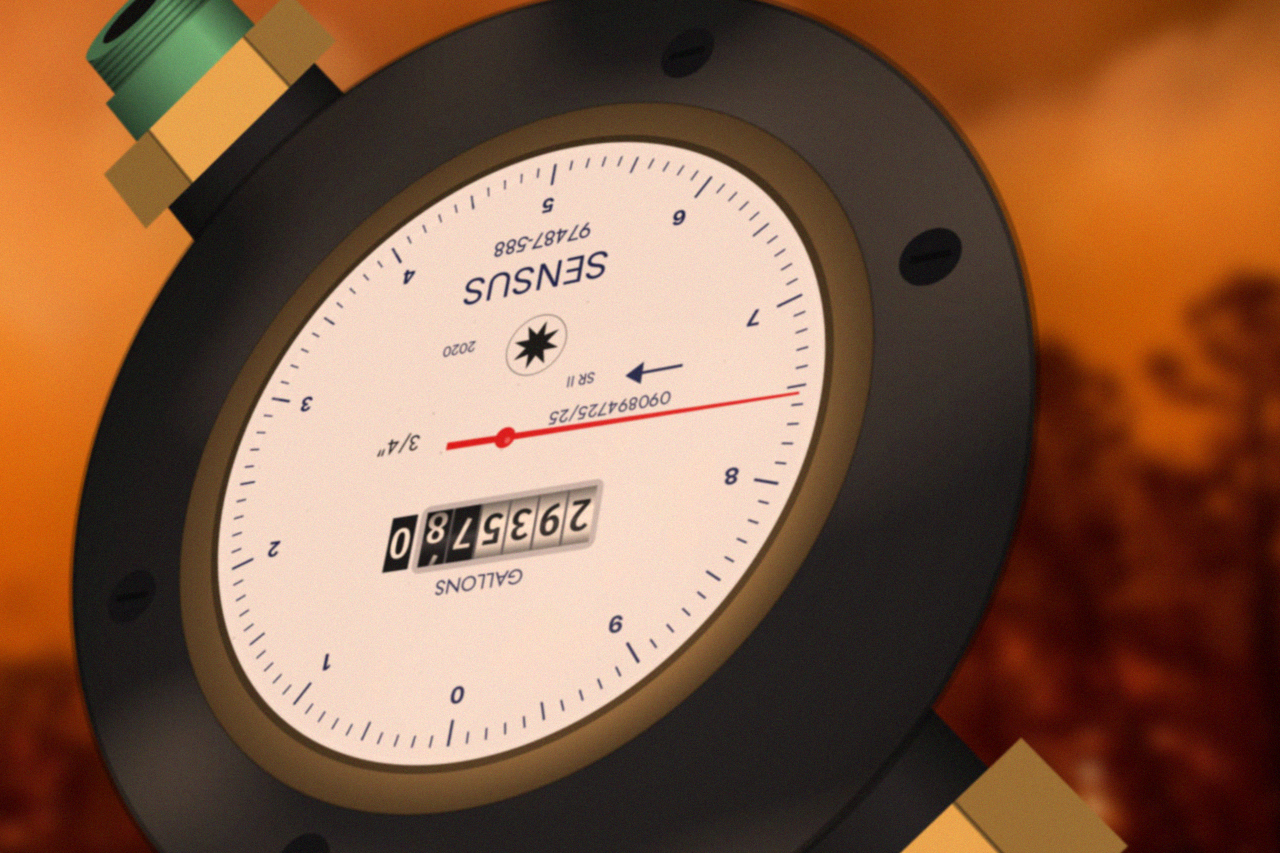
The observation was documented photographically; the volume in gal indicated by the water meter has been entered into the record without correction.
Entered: 2935777.5 gal
